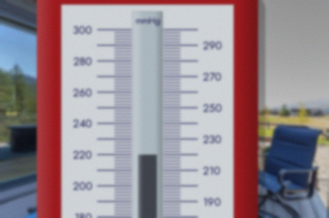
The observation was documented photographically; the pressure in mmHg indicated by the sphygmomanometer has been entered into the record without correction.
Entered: 220 mmHg
